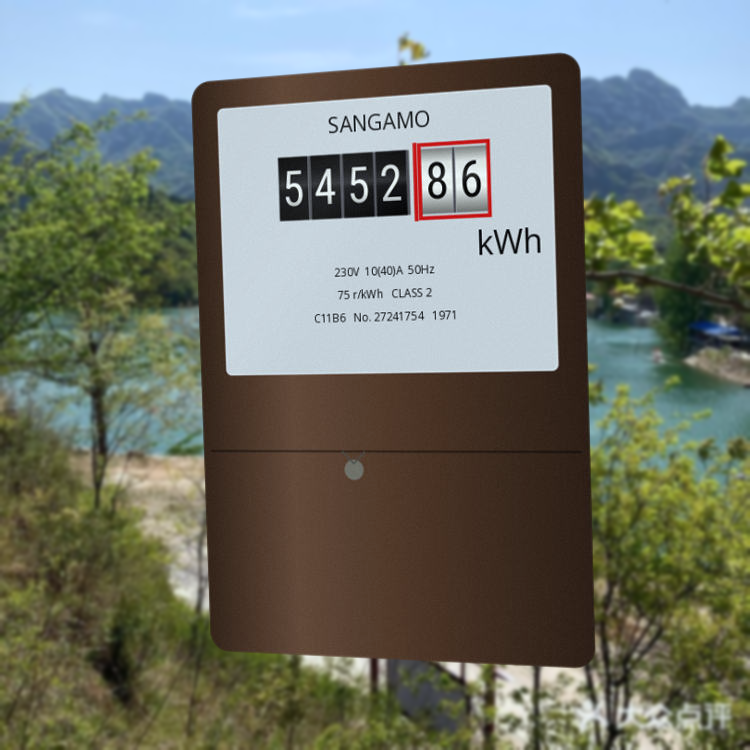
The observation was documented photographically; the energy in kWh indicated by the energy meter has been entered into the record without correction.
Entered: 5452.86 kWh
